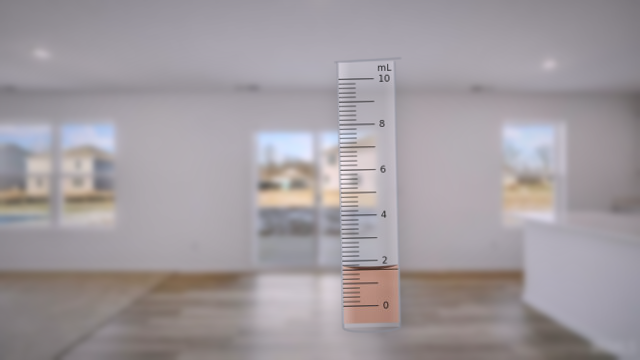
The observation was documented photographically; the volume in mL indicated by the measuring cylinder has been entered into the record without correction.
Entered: 1.6 mL
